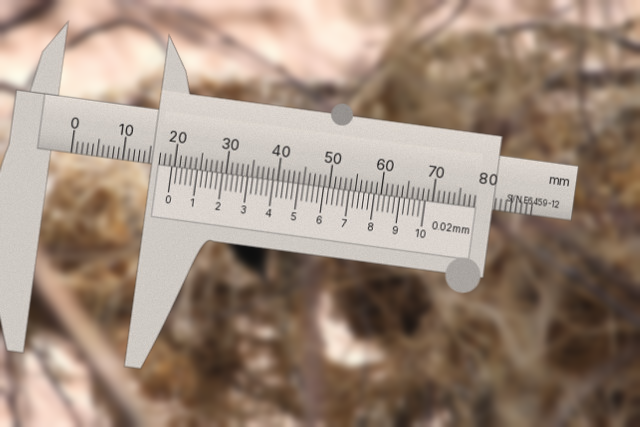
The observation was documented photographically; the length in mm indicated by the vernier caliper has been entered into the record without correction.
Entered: 19.5 mm
